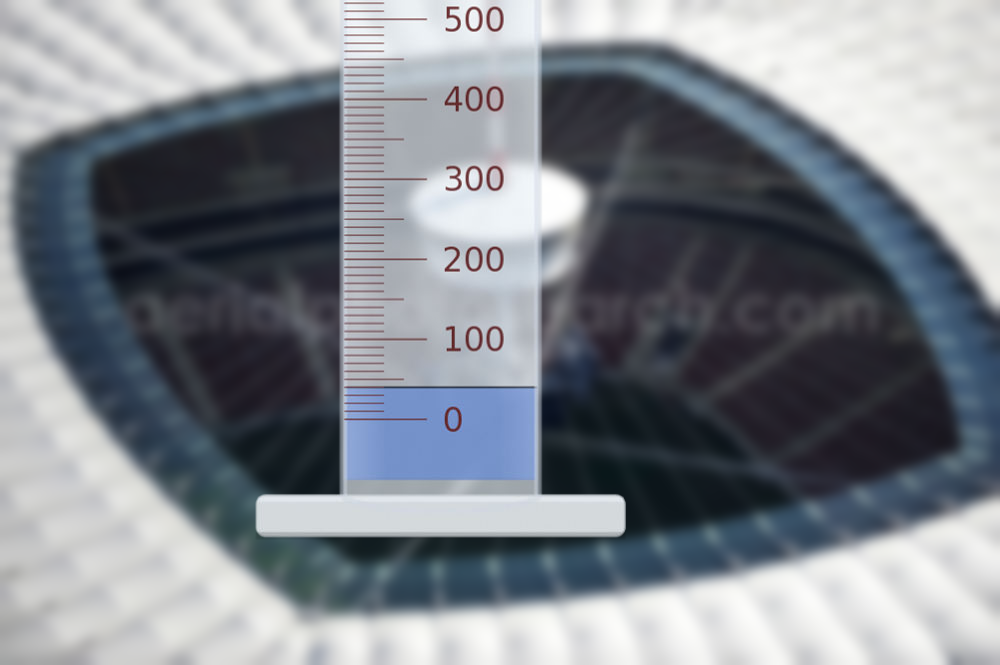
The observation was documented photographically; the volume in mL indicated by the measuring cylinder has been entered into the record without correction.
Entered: 40 mL
